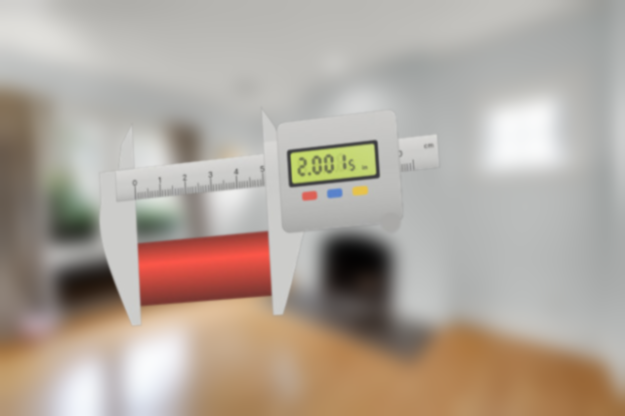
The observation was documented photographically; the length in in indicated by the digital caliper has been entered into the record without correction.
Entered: 2.0015 in
